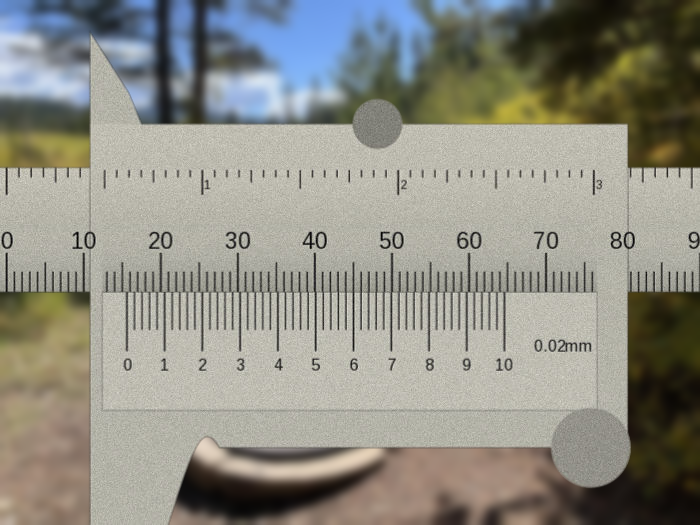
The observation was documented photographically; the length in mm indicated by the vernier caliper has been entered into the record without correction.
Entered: 15.6 mm
